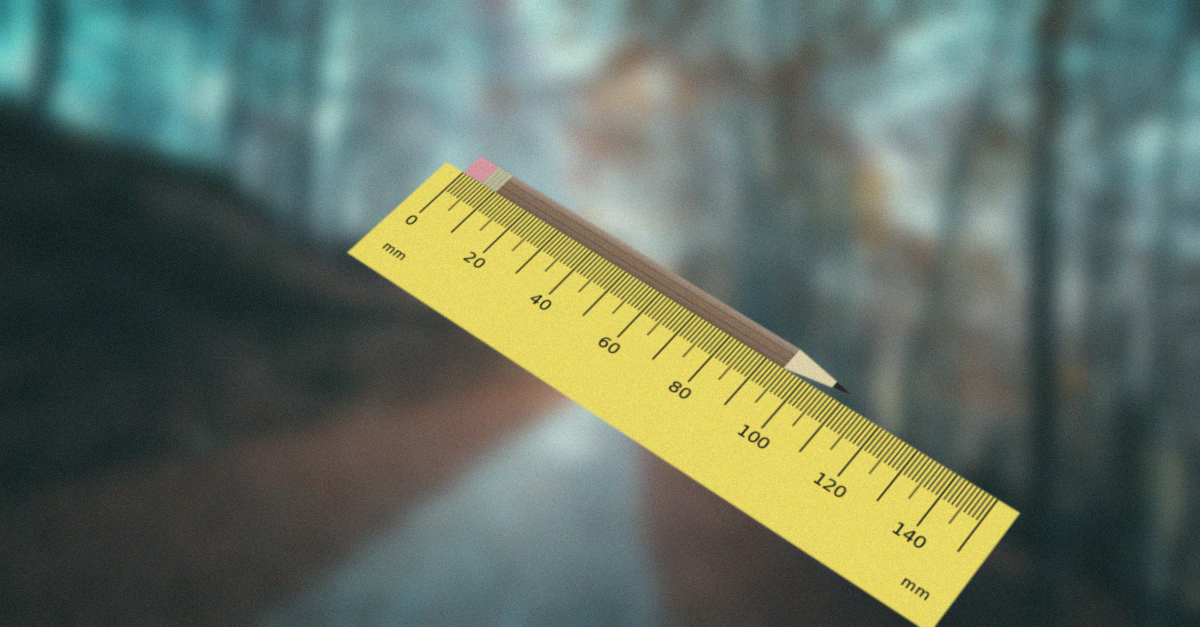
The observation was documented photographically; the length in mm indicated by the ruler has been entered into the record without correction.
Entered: 110 mm
